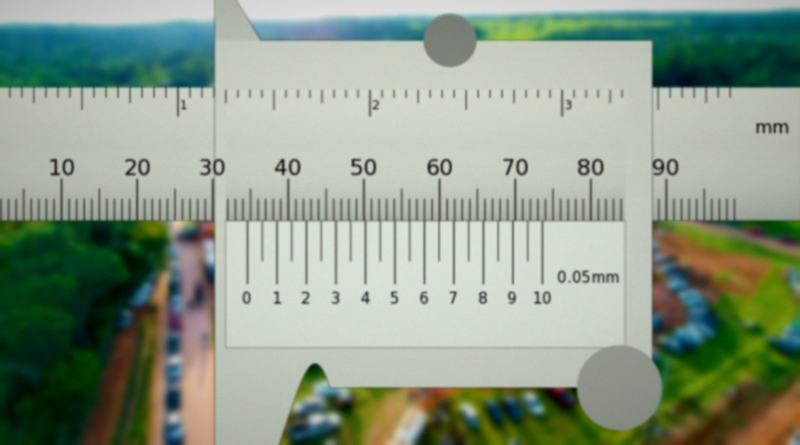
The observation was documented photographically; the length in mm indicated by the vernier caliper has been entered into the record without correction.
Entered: 34.6 mm
